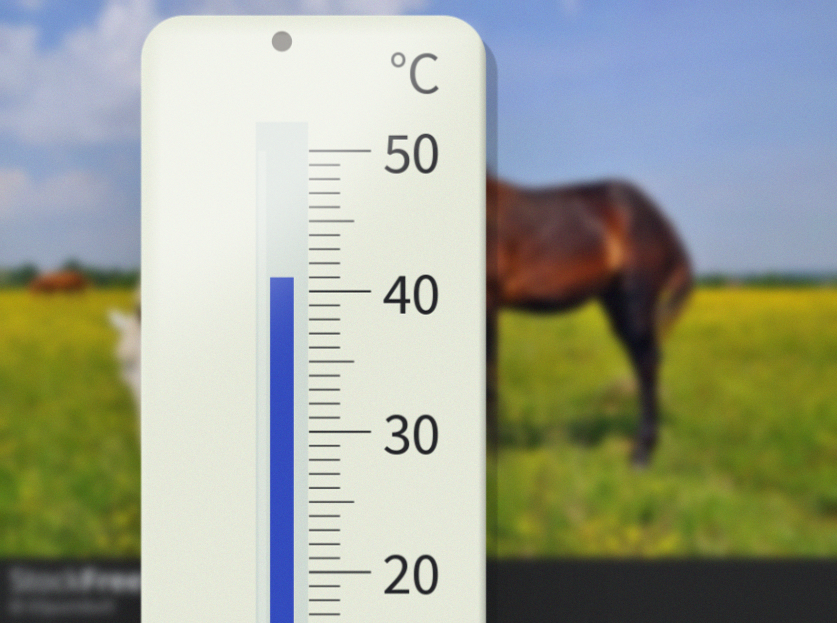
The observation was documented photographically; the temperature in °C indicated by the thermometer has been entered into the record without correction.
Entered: 41 °C
